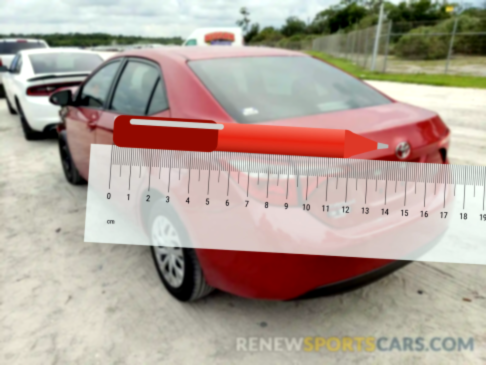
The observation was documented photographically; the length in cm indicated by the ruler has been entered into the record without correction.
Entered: 14 cm
